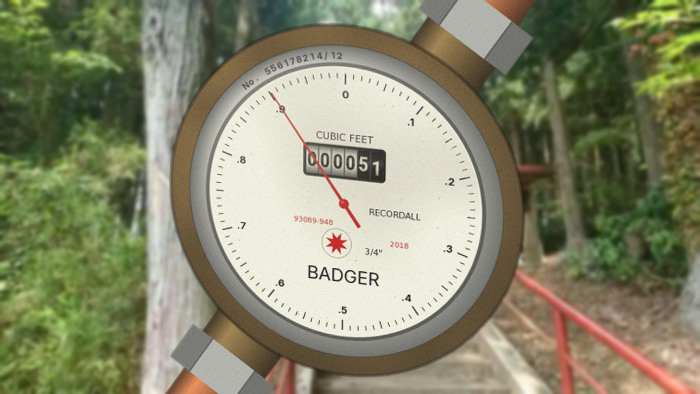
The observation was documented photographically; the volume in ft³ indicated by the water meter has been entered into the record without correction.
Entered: 50.90 ft³
